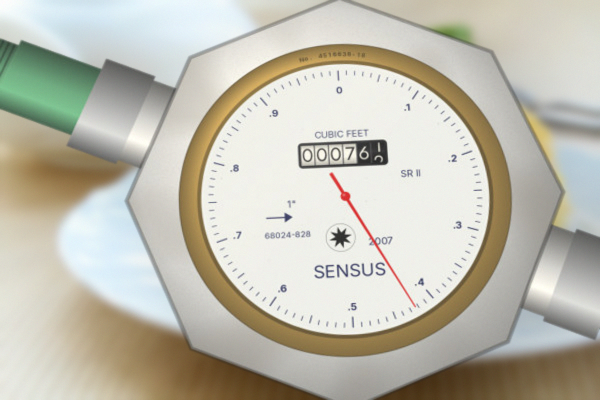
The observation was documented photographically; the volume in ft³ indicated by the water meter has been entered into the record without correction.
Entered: 761.42 ft³
